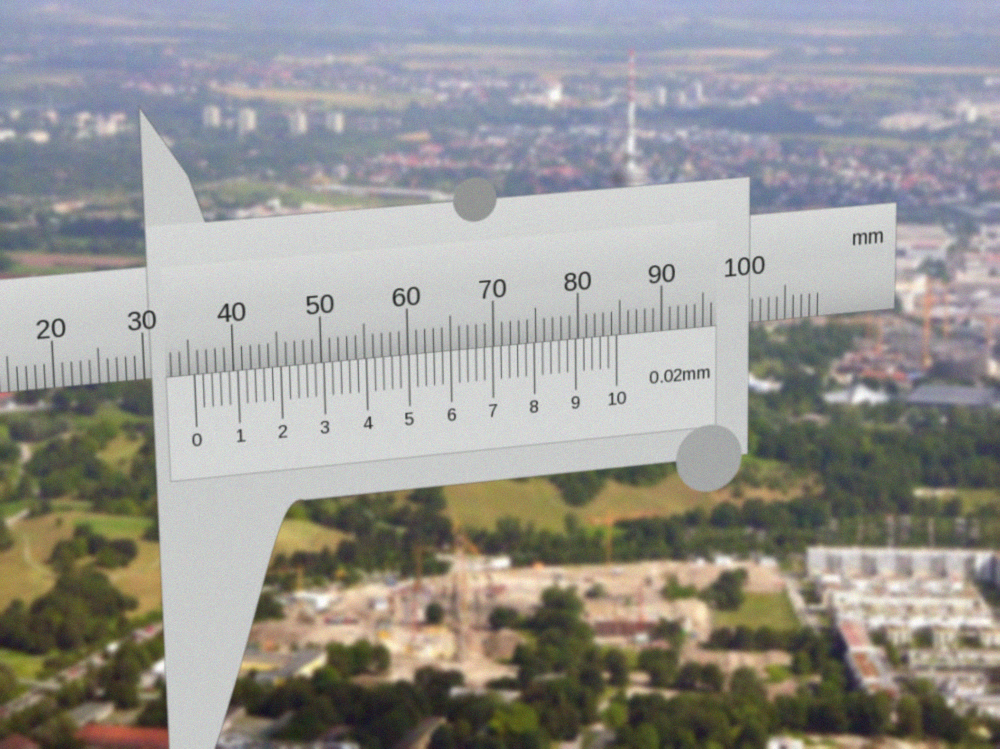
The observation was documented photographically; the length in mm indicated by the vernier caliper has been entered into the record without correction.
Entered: 35.6 mm
